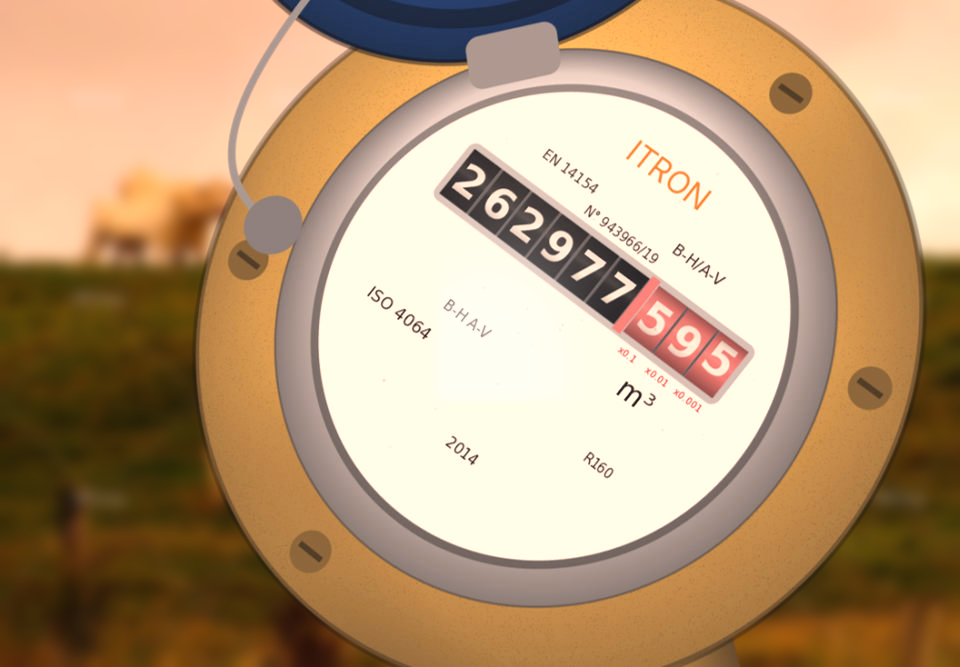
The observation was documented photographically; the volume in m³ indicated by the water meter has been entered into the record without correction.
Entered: 262977.595 m³
